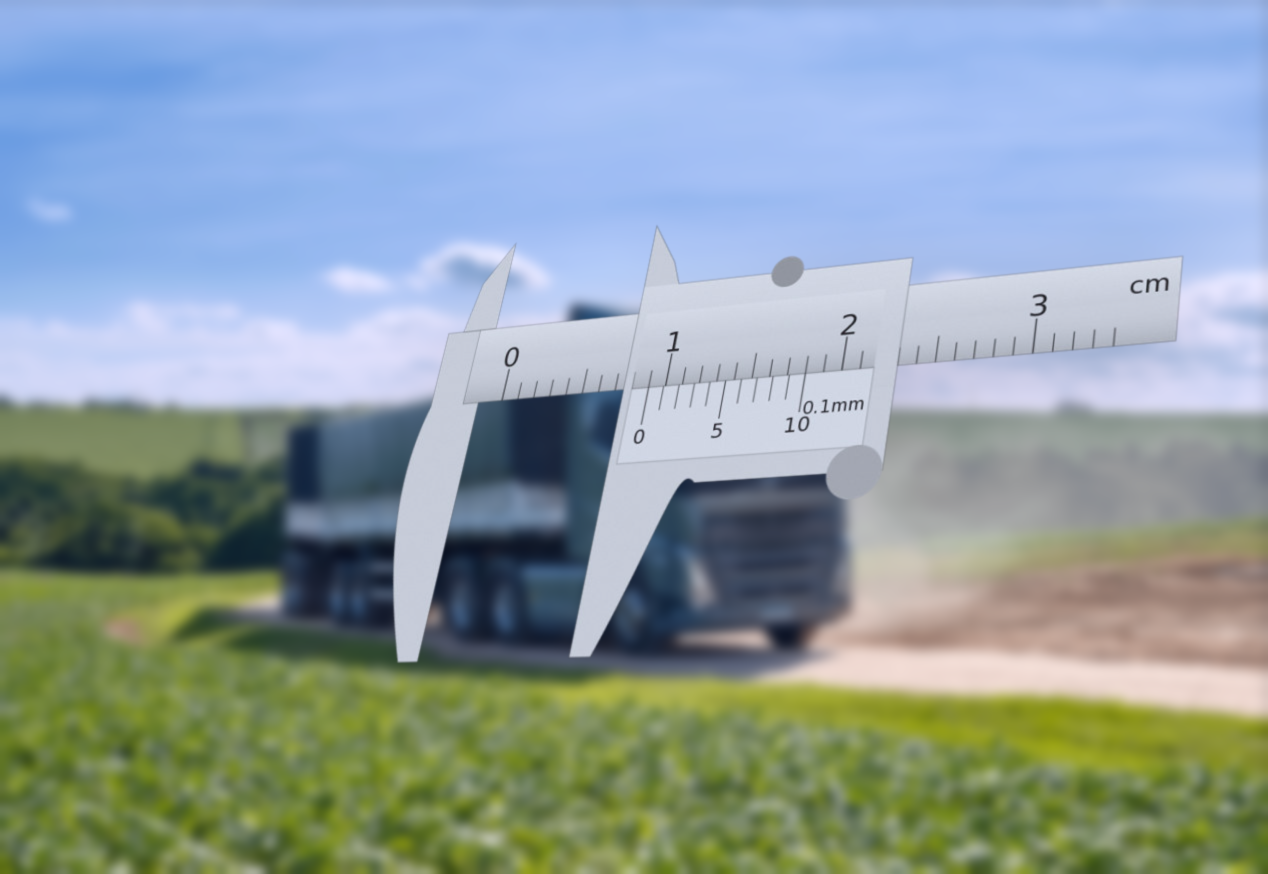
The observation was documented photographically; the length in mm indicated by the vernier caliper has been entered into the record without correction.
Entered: 9.0 mm
